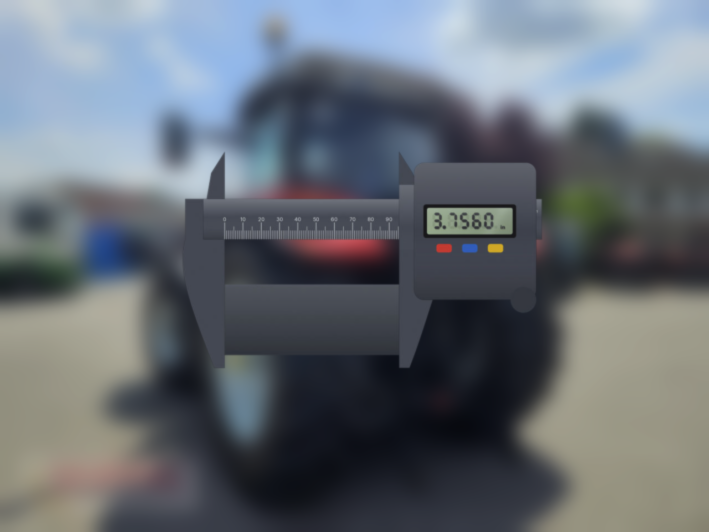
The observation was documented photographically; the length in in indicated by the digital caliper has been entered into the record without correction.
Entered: 3.7560 in
